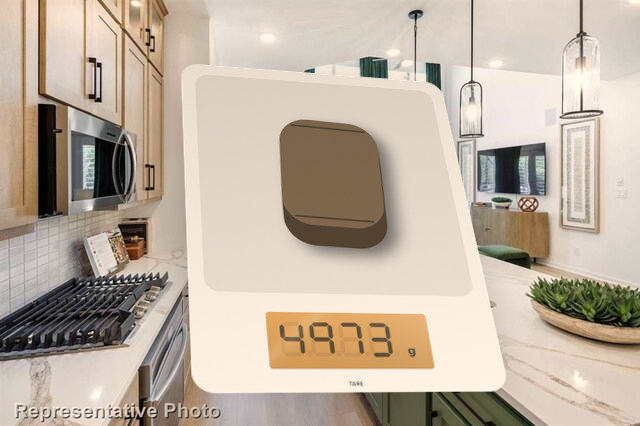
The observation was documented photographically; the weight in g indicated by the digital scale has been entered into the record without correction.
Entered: 4973 g
